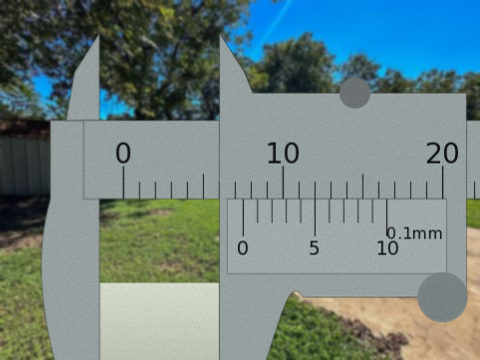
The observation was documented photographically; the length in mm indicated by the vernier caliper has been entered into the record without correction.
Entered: 7.5 mm
